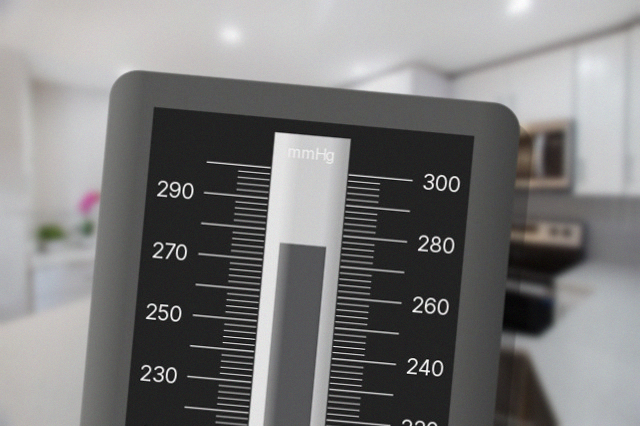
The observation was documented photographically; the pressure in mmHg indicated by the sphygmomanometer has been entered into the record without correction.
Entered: 276 mmHg
